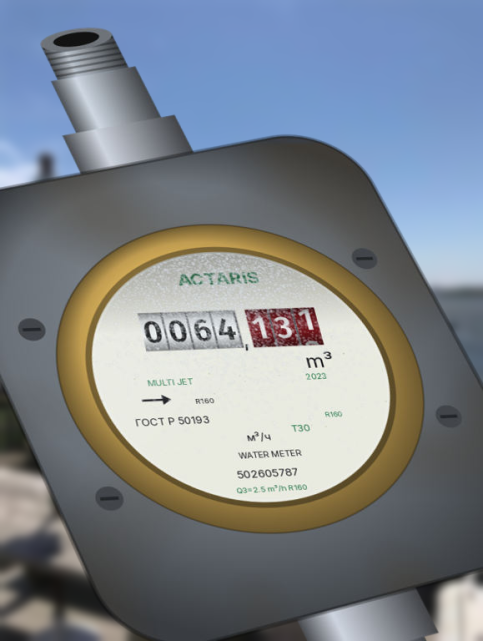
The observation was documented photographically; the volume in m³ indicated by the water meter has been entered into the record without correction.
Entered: 64.131 m³
